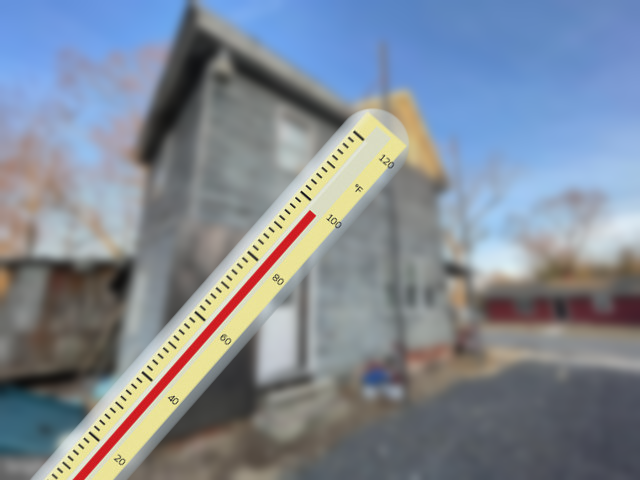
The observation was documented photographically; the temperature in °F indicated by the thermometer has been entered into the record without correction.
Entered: 98 °F
